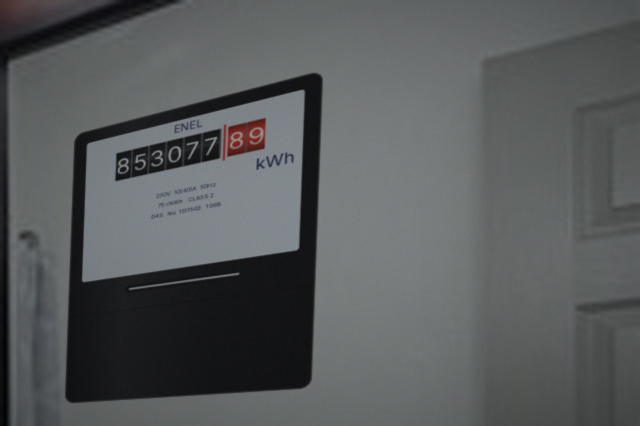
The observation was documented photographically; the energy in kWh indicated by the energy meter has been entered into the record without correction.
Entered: 853077.89 kWh
